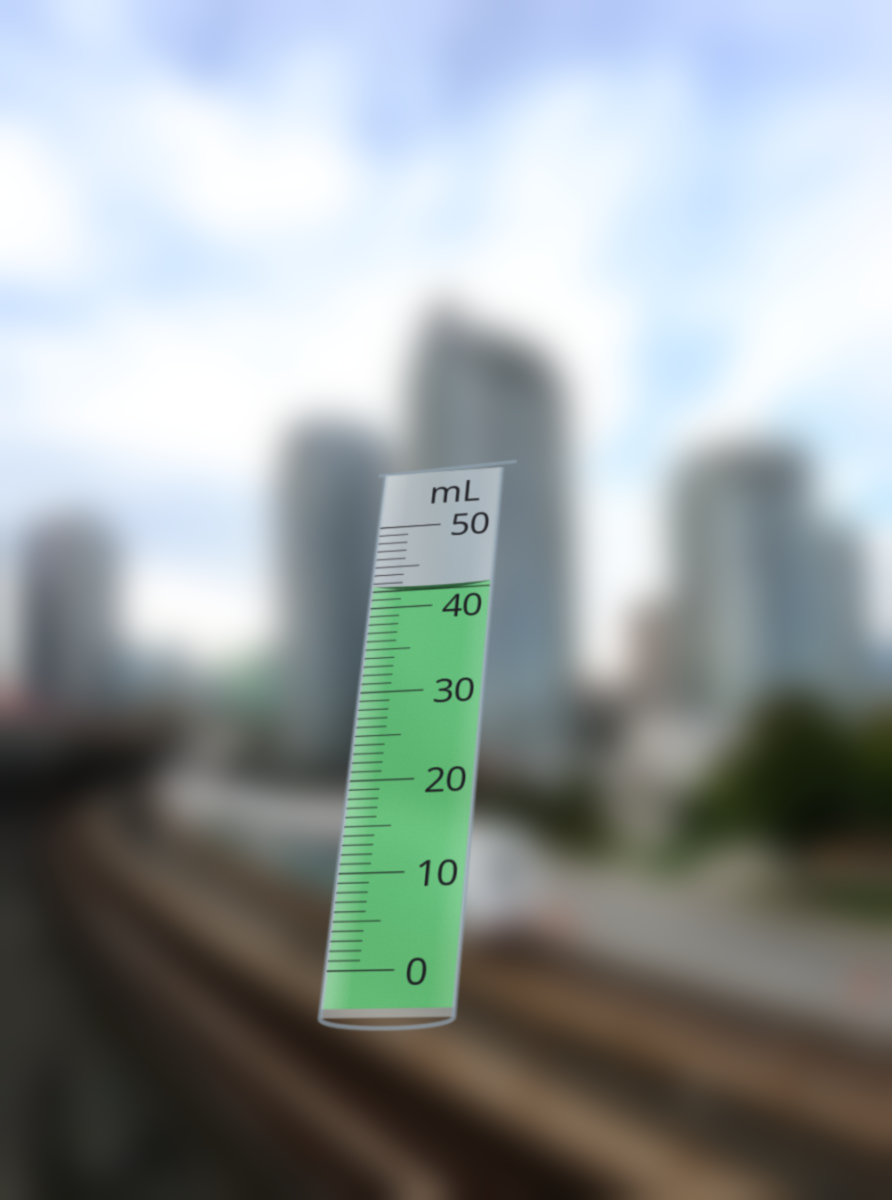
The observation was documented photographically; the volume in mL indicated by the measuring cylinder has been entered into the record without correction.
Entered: 42 mL
